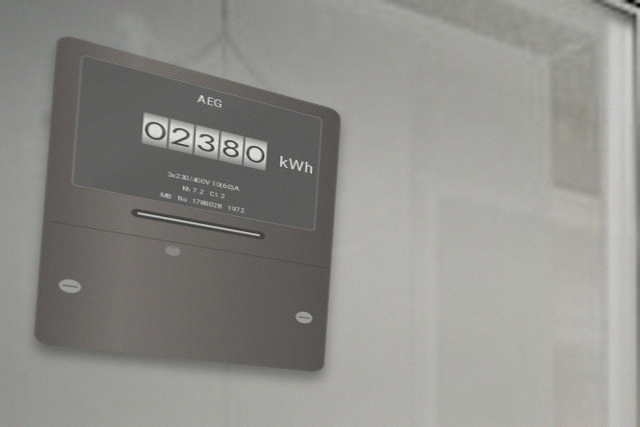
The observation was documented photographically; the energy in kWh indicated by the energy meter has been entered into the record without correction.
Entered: 2380 kWh
